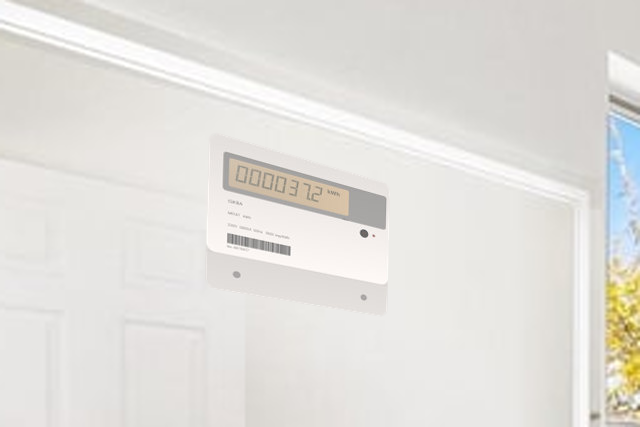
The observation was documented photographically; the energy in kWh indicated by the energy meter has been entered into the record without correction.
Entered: 37.2 kWh
